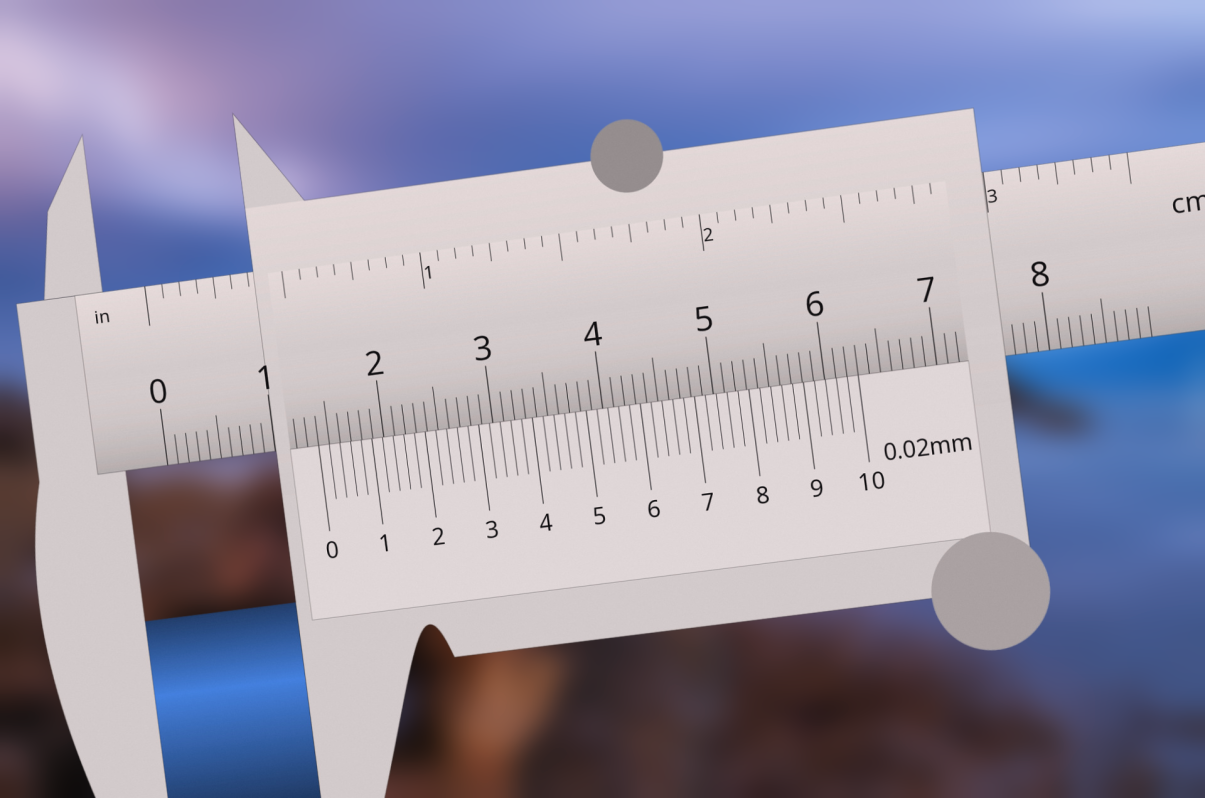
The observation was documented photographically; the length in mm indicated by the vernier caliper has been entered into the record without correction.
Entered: 14.0 mm
